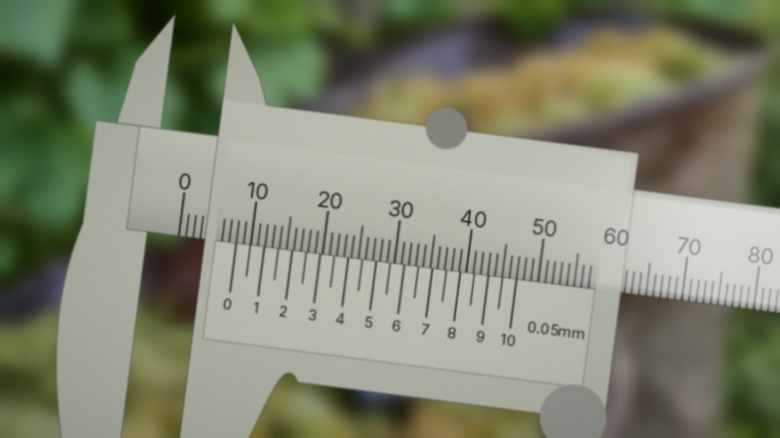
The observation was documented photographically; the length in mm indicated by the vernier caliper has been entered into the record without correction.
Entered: 8.0 mm
